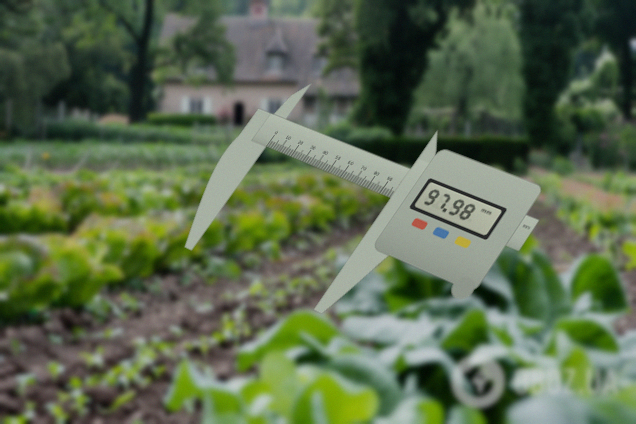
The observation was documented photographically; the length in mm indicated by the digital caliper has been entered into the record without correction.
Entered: 97.98 mm
